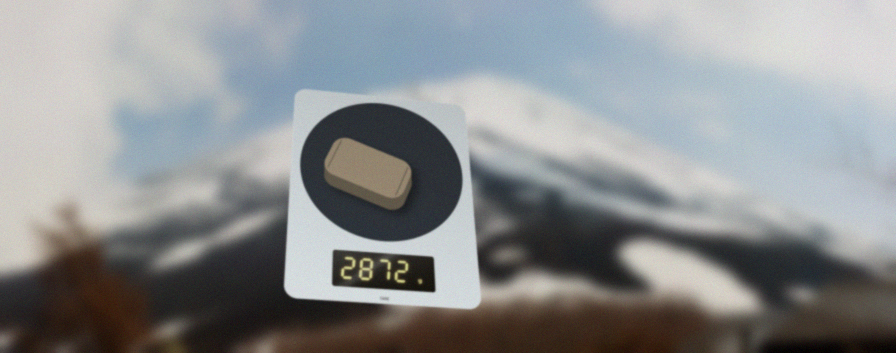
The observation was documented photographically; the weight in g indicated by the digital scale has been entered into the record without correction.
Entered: 2872 g
